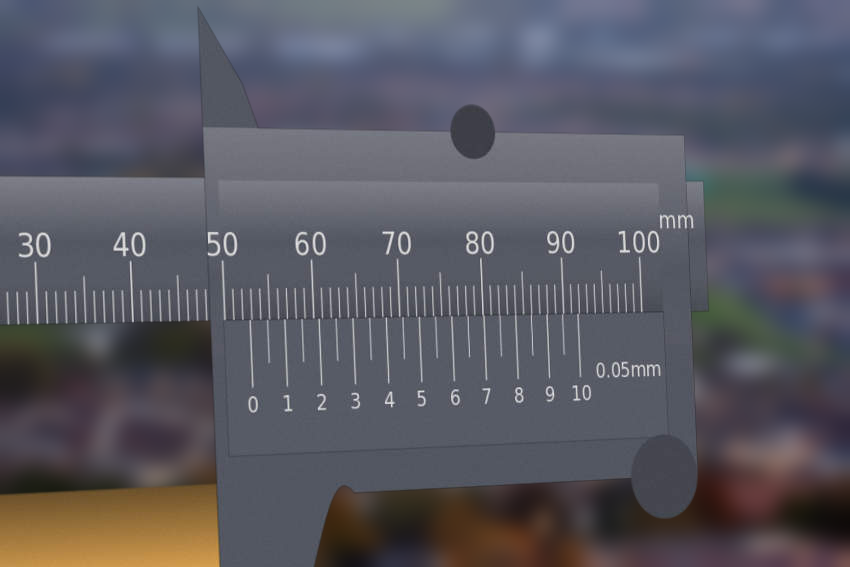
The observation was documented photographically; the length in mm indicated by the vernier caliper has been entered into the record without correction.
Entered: 52.8 mm
